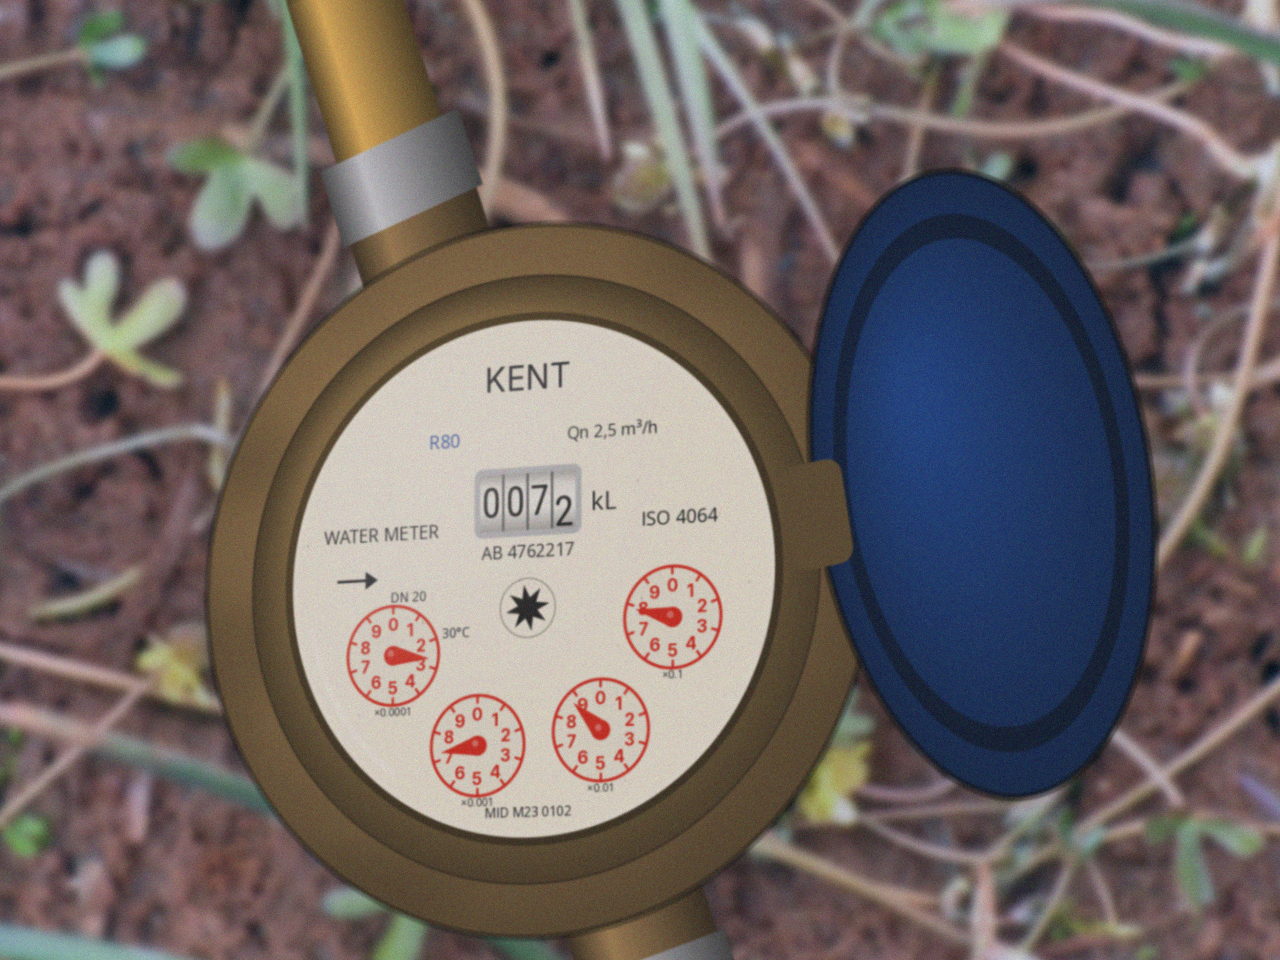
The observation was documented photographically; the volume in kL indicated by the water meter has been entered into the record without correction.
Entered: 71.7872 kL
